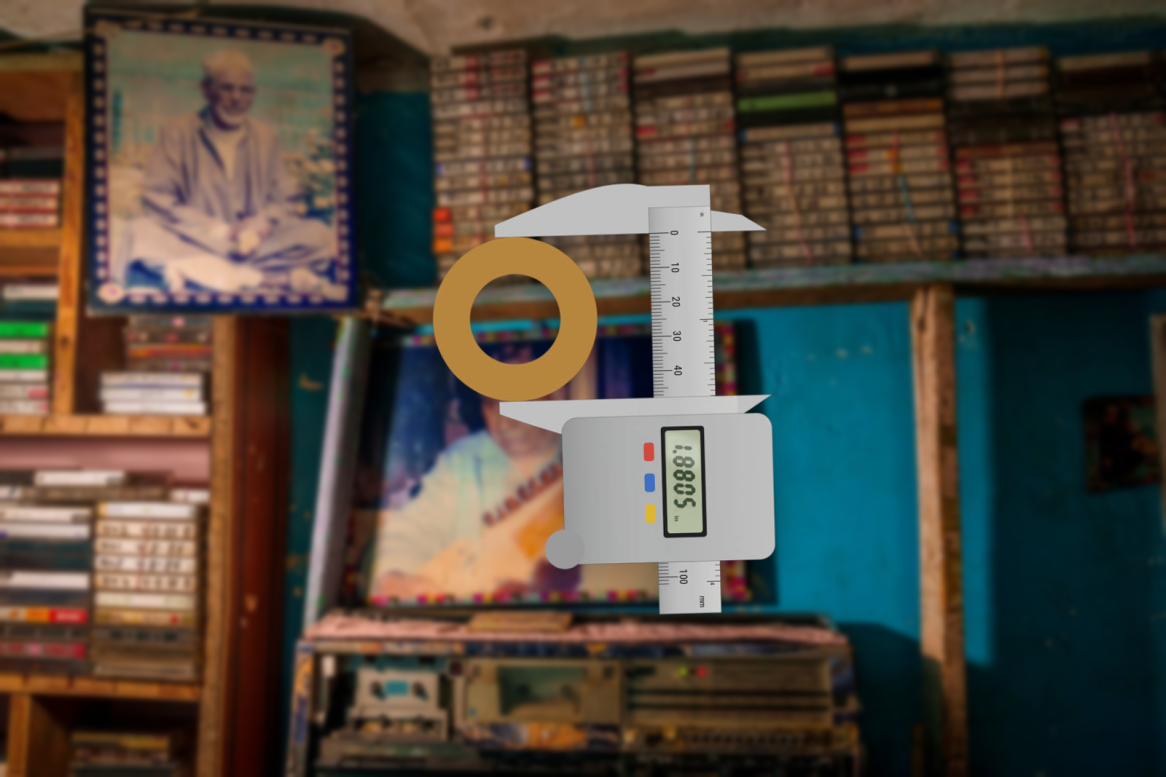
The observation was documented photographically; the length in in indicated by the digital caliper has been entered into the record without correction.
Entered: 1.8805 in
